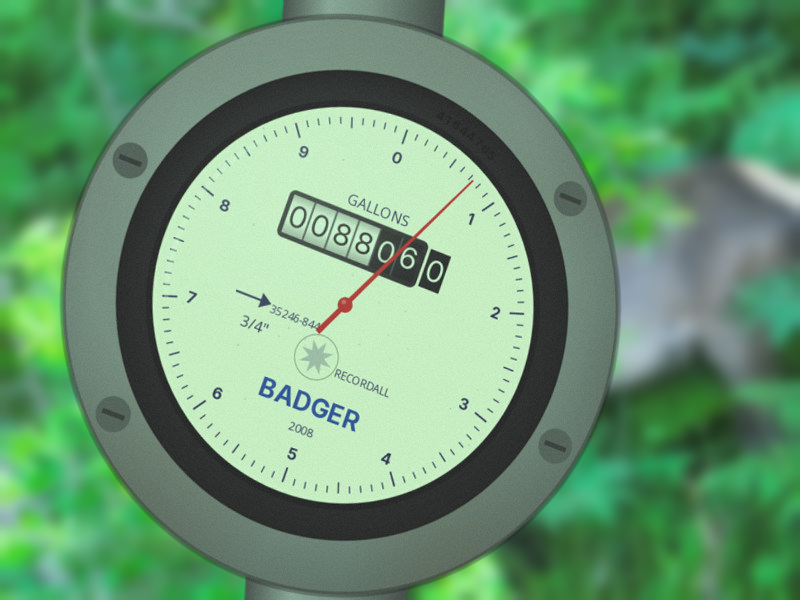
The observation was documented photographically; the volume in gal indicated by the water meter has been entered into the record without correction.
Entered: 88060.7 gal
